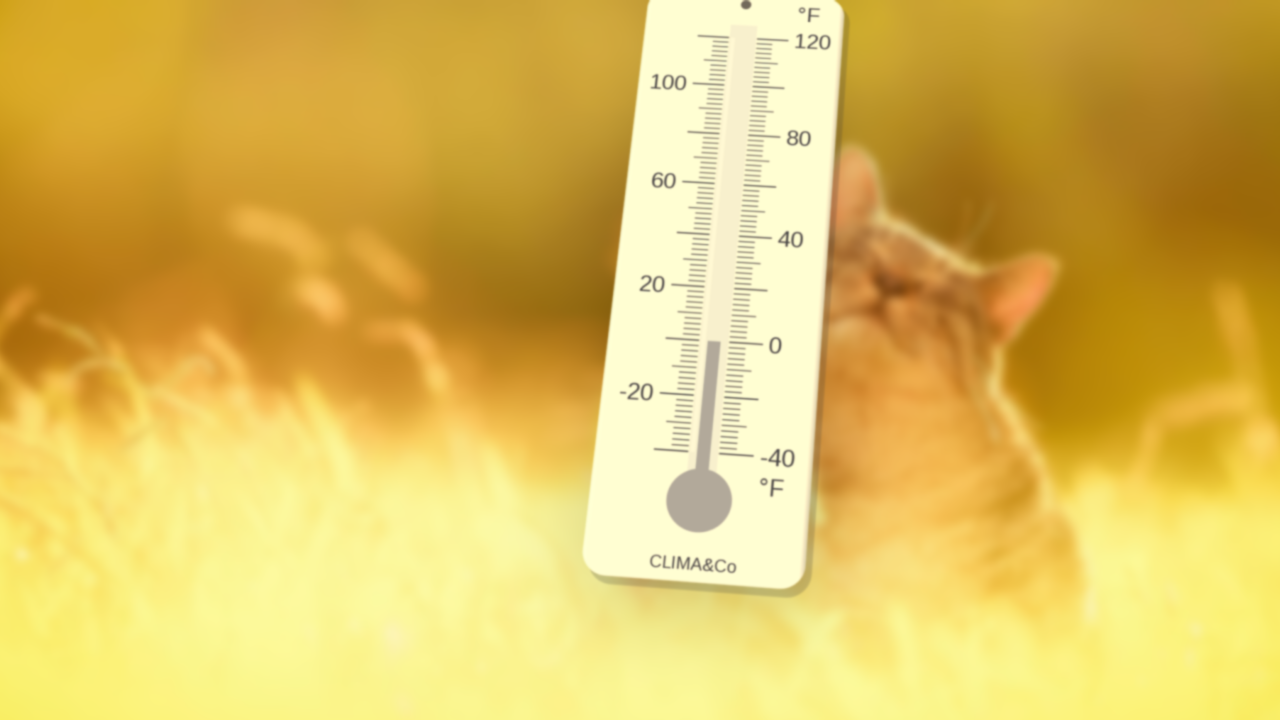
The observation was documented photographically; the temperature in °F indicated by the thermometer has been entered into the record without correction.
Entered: 0 °F
